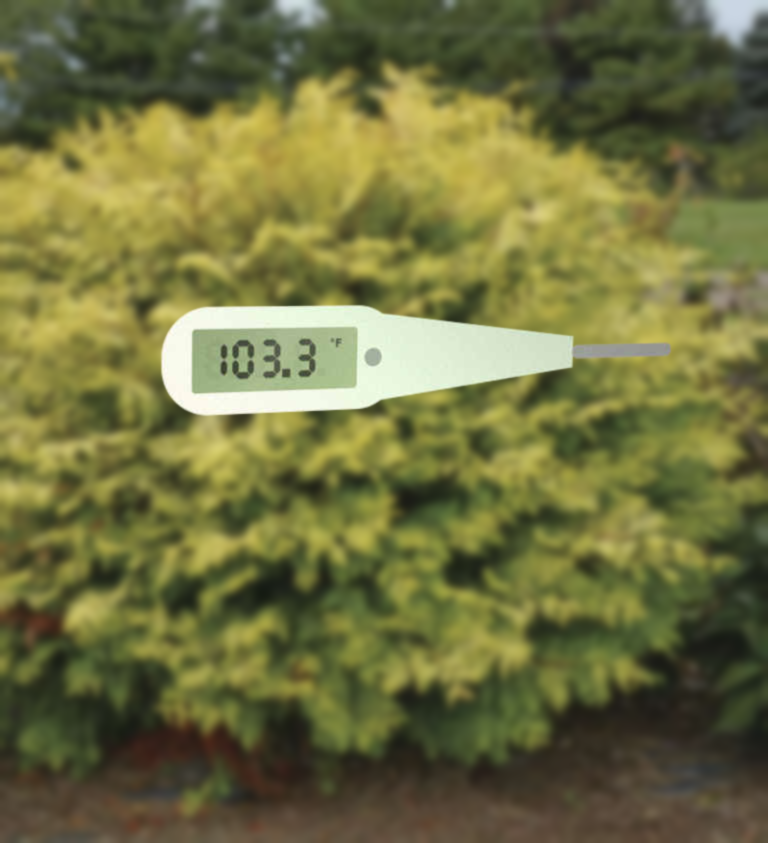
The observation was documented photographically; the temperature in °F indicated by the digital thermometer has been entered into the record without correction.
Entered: 103.3 °F
